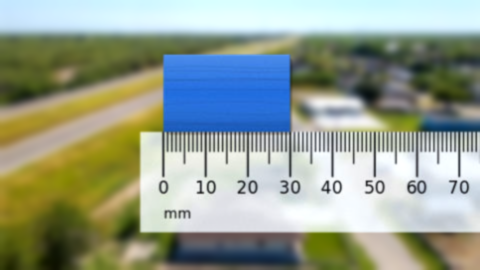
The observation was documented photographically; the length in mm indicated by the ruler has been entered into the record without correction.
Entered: 30 mm
